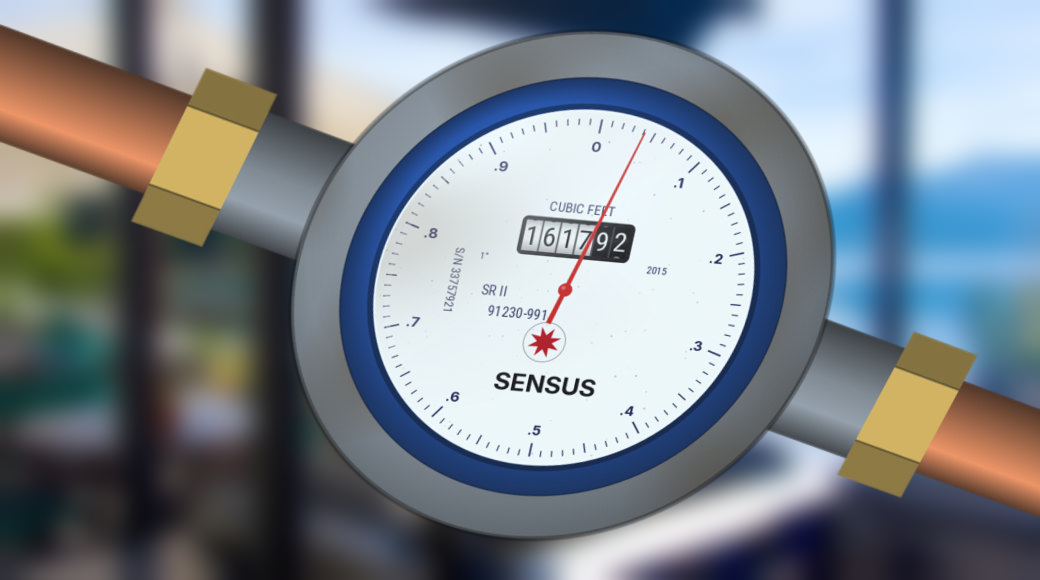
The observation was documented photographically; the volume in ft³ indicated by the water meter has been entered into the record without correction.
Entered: 161792.04 ft³
